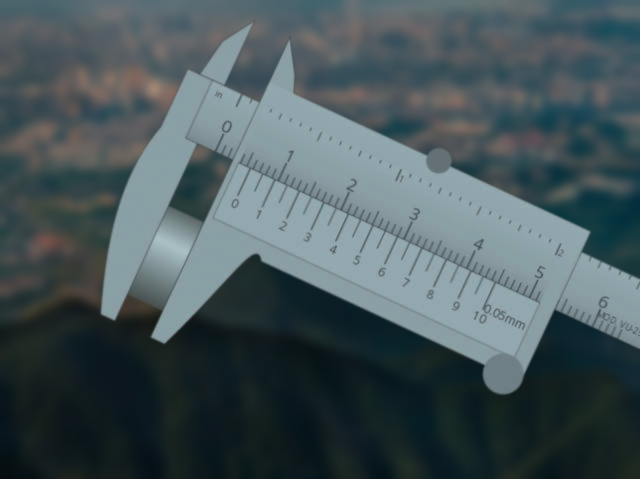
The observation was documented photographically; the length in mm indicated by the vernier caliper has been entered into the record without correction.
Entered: 5.6 mm
